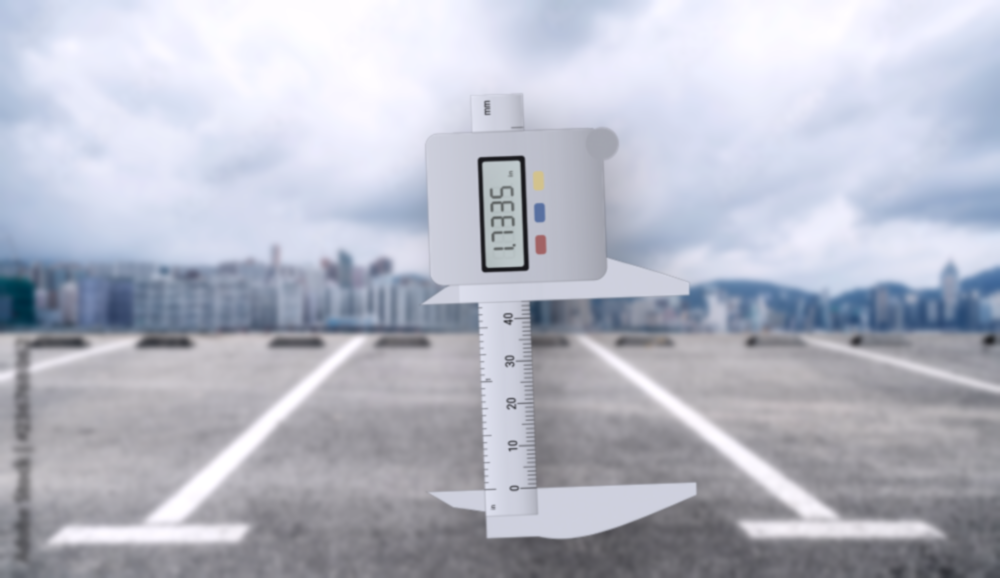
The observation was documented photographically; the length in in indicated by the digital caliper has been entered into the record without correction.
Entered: 1.7335 in
